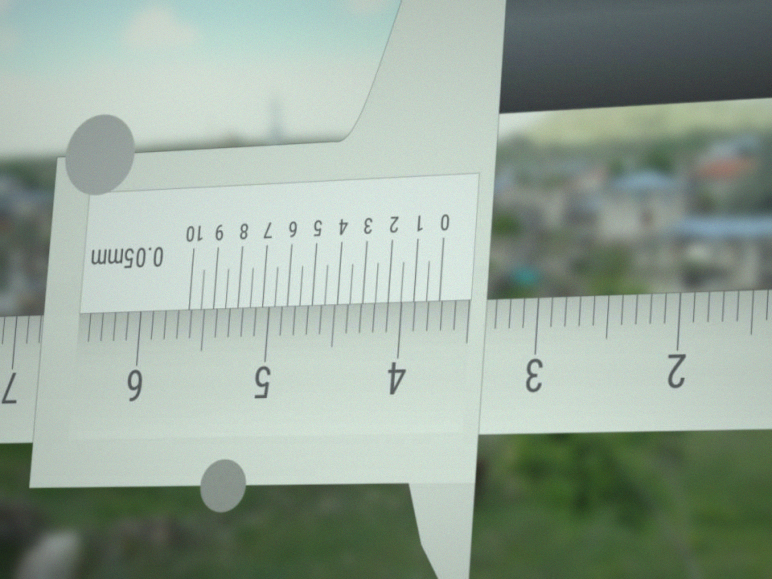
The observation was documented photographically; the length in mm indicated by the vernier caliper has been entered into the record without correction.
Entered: 37.2 mm
